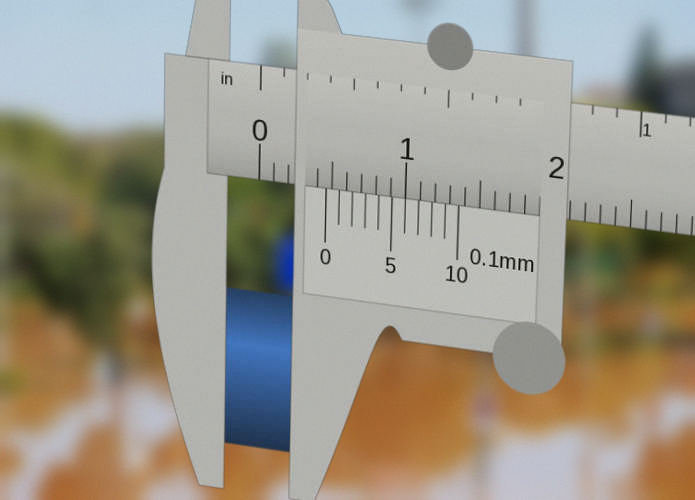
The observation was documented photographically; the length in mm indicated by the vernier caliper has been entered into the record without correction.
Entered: 4.6 mm
